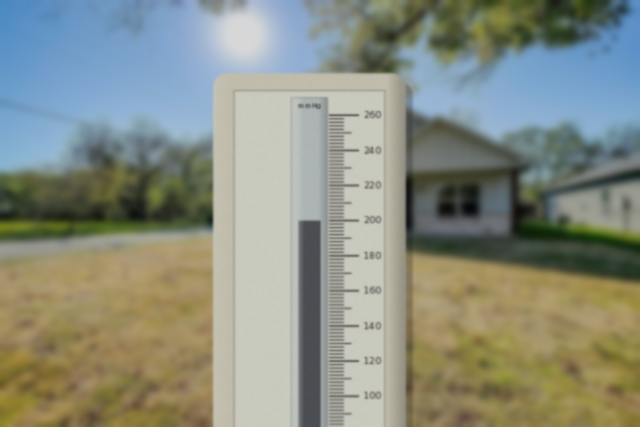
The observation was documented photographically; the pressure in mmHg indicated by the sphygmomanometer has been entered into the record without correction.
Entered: 200 mmHg
